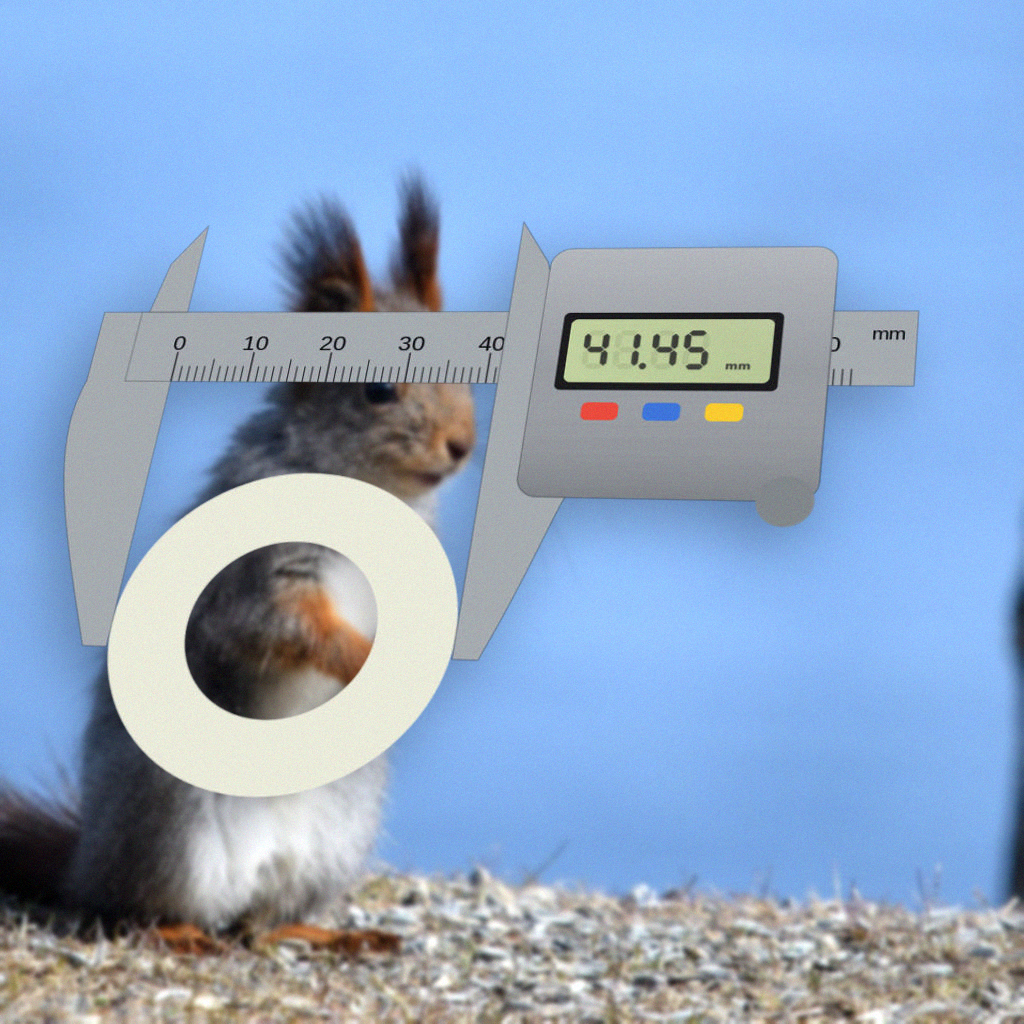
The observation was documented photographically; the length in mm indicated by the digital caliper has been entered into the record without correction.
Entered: 41.45 mm
